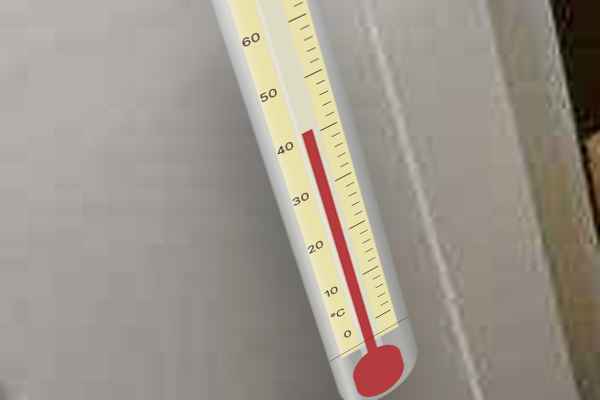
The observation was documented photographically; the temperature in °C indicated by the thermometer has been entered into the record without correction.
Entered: 41 °C
